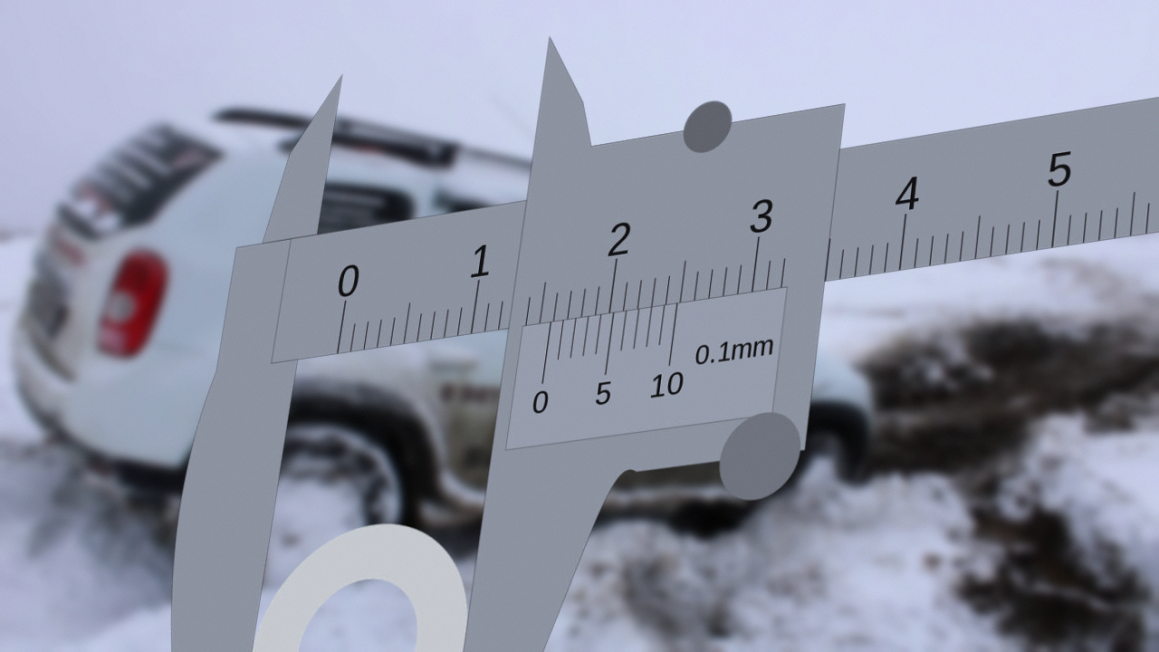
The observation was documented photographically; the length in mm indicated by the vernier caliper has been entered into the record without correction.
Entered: 15.8 mm
